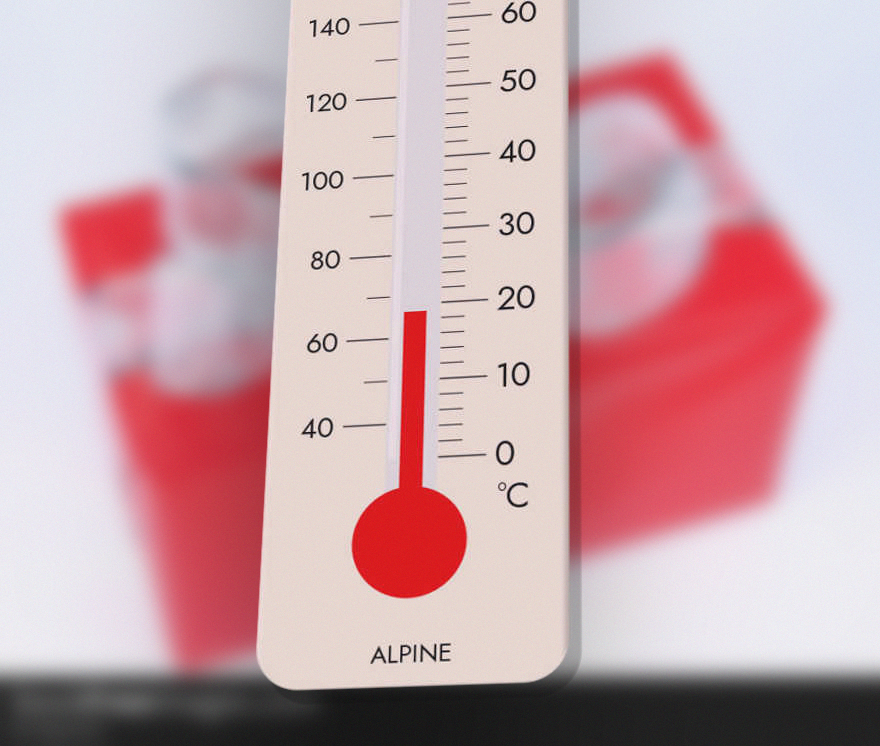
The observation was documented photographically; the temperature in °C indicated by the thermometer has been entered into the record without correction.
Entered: 19 °C
